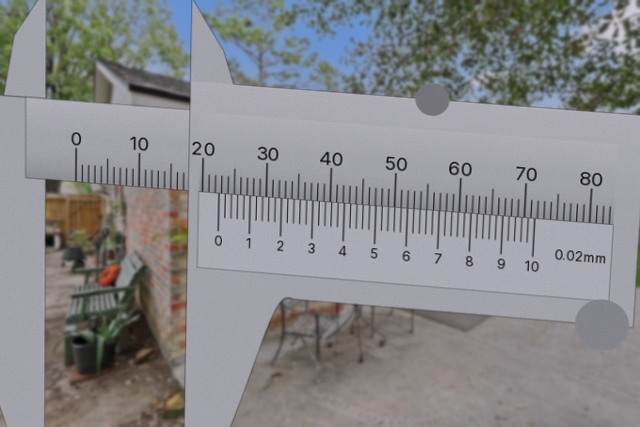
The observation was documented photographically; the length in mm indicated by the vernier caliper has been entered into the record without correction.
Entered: 22.6 mm
